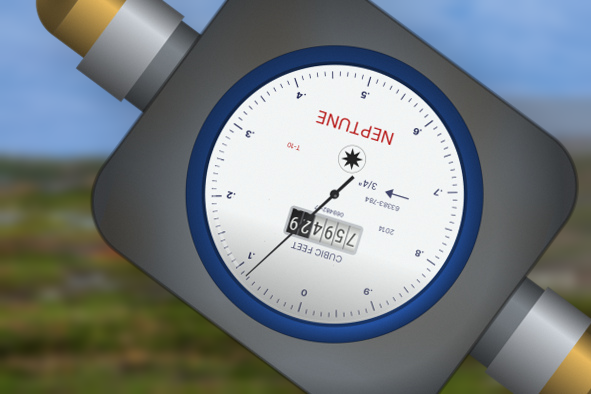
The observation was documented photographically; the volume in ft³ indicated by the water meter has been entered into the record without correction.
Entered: 759429.08 ft³
